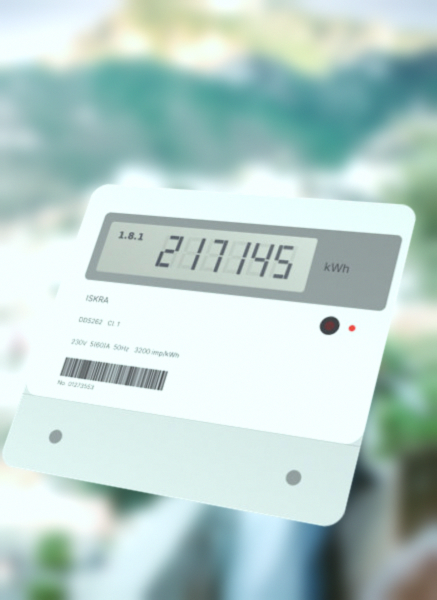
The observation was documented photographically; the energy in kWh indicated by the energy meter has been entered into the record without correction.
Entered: 217145 kWh
